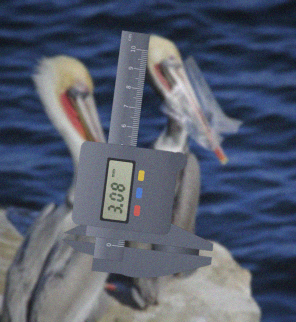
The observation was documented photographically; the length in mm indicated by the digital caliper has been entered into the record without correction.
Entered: 3.08 mm
